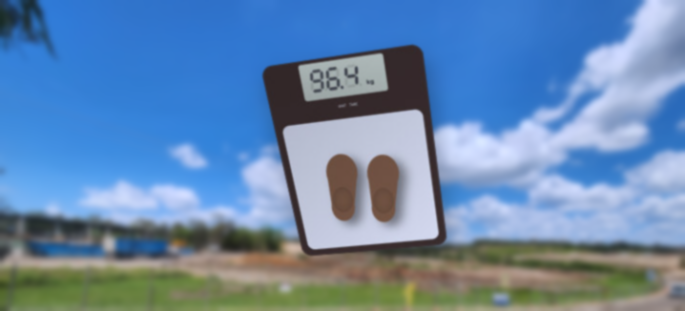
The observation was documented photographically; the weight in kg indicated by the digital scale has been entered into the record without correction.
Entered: 96.4 kg
